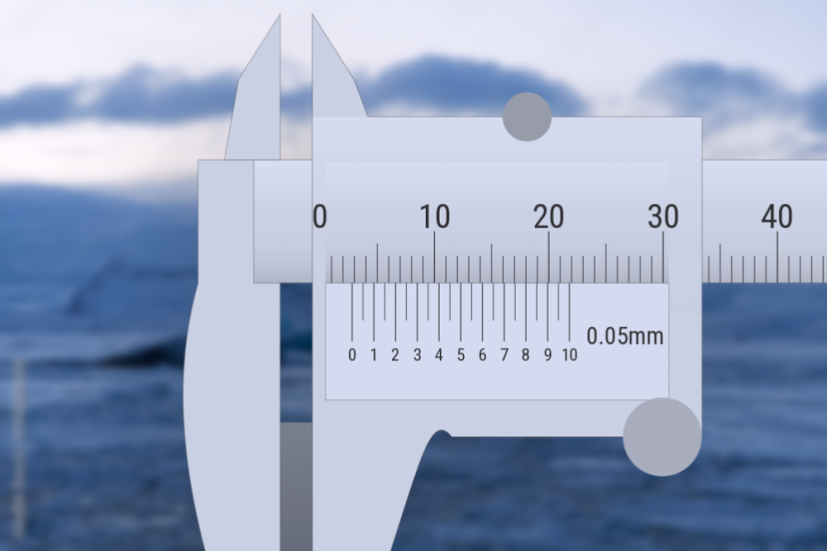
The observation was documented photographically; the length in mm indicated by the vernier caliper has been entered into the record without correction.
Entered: 2.8 mm
